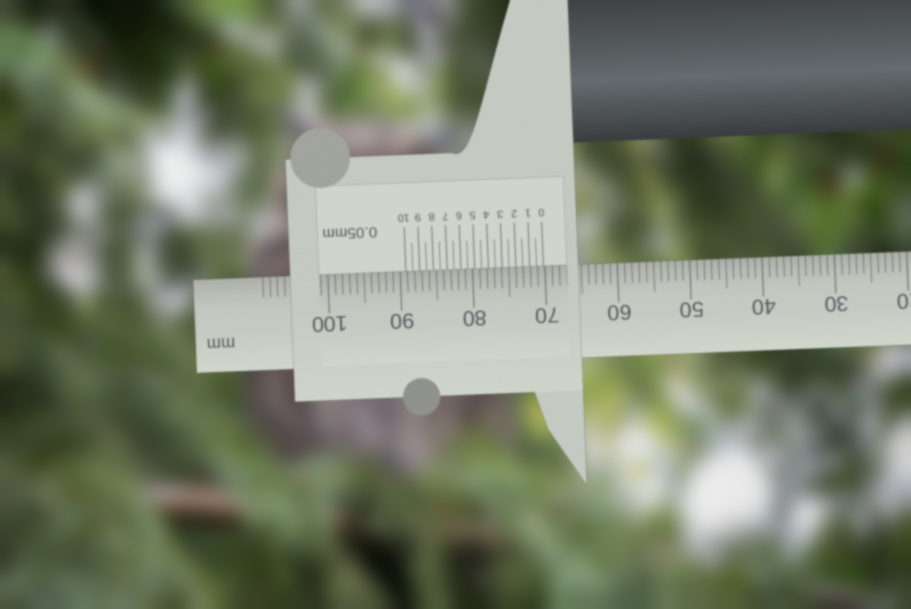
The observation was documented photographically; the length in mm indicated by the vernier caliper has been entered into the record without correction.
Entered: 70.2 mm
